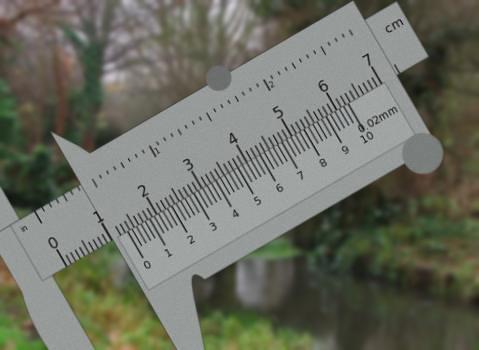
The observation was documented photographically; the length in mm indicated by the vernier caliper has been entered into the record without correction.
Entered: 13.5 mm
